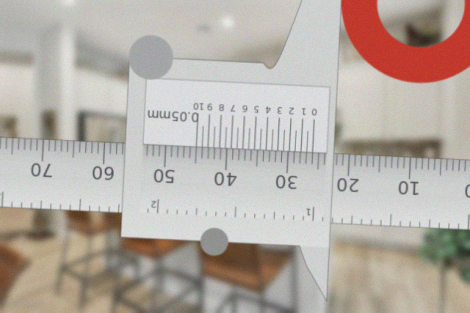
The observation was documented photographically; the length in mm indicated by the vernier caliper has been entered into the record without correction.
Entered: 26.0 mm
